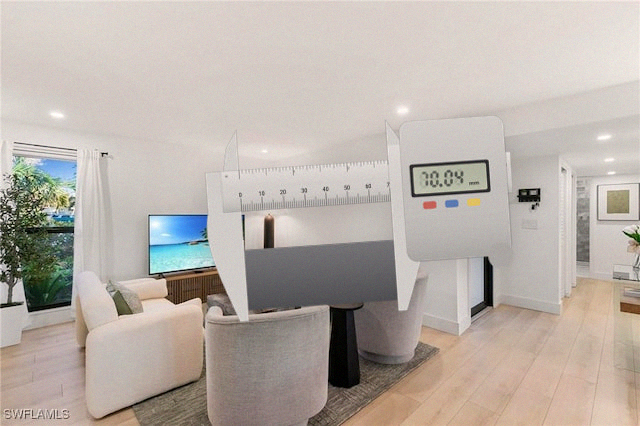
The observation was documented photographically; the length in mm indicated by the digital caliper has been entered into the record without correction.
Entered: 70.04 mm
